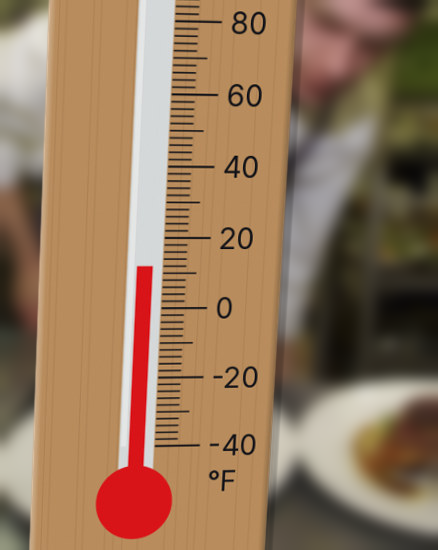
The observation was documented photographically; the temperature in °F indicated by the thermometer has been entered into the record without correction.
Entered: 12 °F
